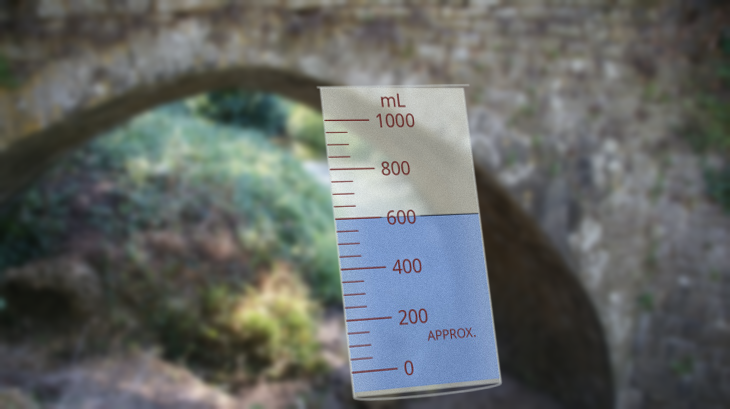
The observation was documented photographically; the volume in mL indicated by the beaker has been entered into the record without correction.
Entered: 600 mL
